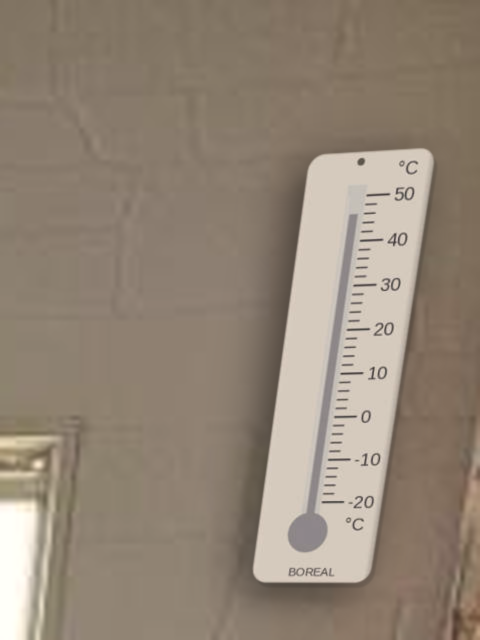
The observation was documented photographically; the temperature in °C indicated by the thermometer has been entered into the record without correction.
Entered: 46 °C
